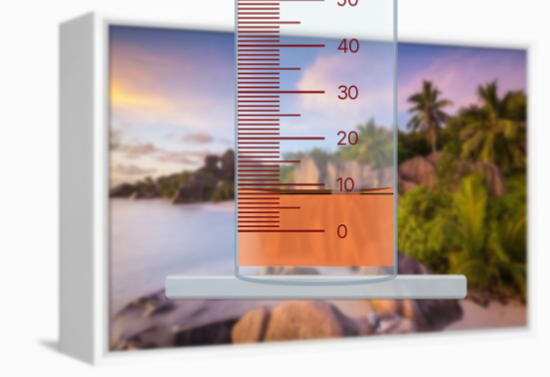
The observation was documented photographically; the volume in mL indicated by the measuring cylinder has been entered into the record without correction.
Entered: 8 mL
